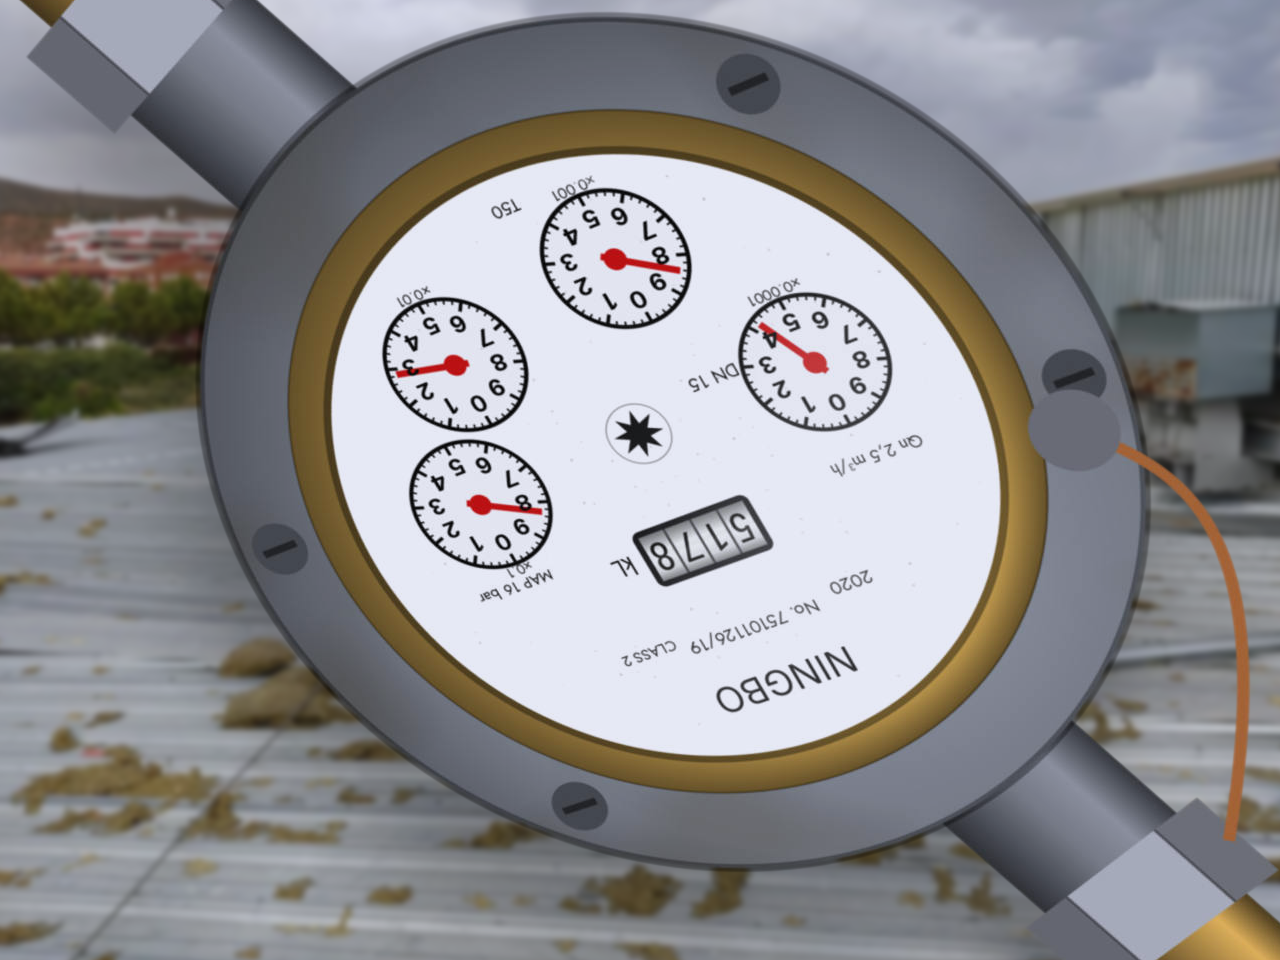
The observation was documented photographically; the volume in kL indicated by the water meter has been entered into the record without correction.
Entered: 5178.8284 kL
